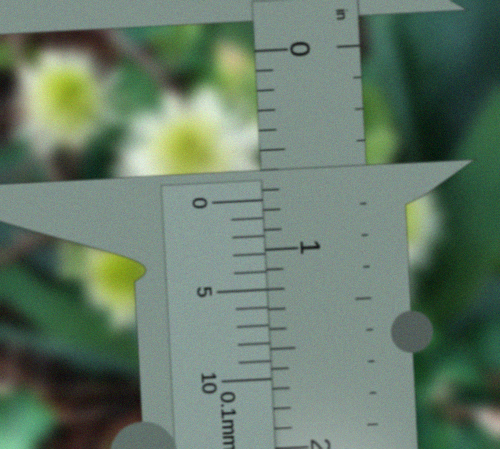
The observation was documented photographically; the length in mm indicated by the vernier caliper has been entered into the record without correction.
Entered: 7.5 mm
